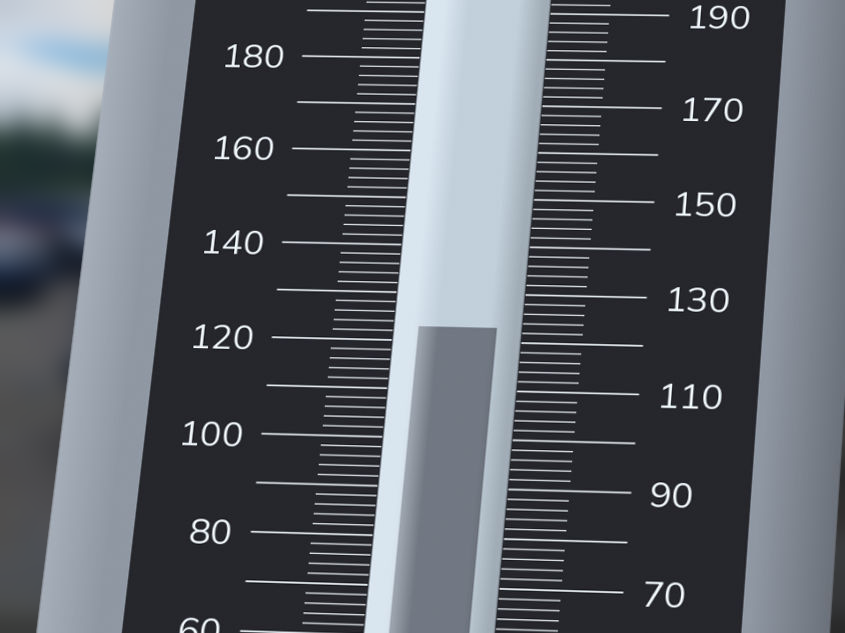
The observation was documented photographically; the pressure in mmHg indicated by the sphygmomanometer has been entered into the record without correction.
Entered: 123 mmHg
